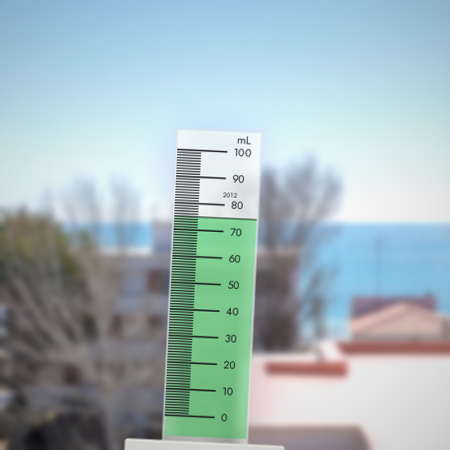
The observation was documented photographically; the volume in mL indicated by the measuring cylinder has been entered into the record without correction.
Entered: 75 mL
